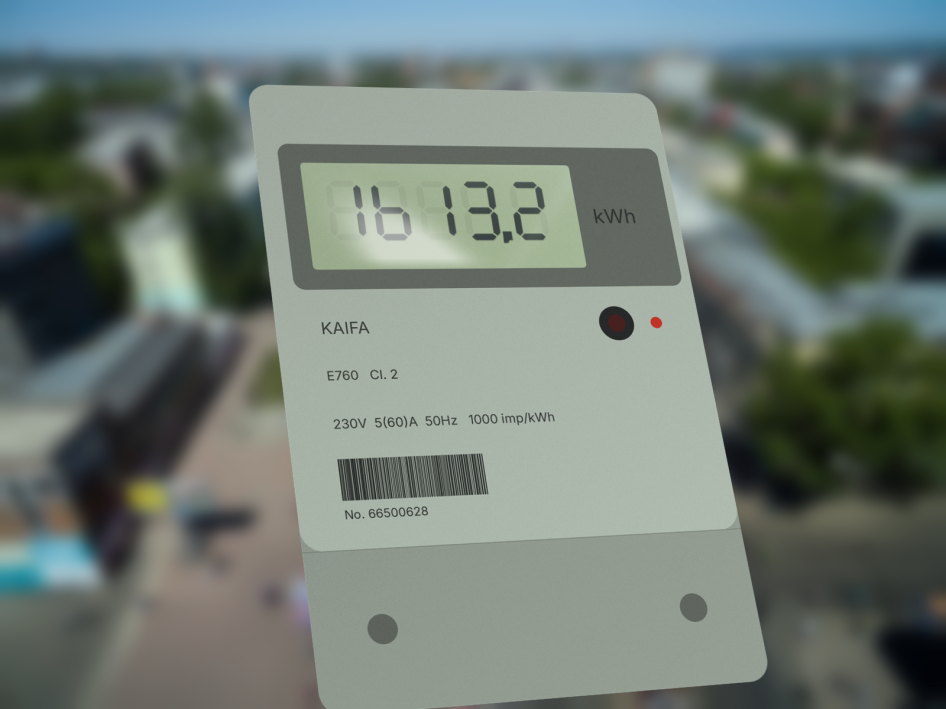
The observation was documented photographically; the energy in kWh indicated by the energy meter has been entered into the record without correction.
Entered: 1613.2 kWh
